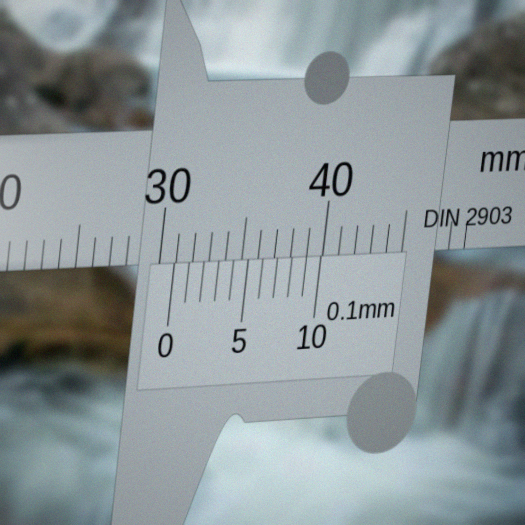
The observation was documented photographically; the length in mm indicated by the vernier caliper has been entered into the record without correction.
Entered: 30.9 mm
